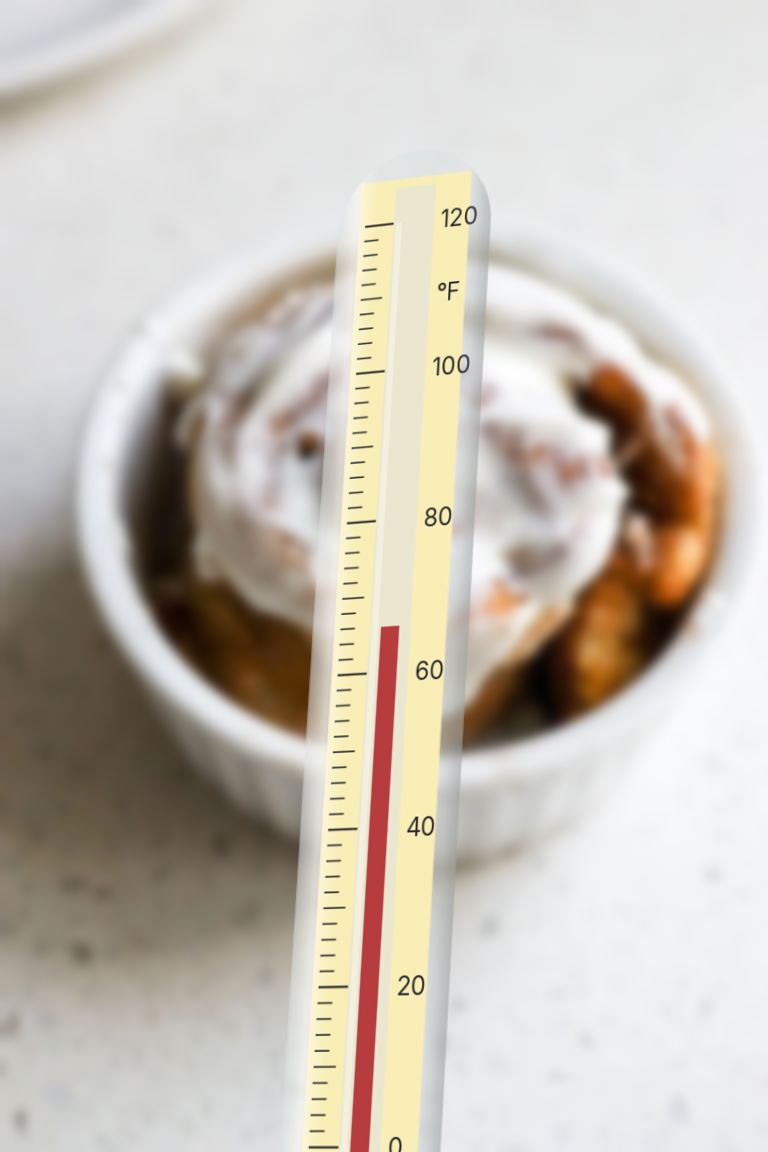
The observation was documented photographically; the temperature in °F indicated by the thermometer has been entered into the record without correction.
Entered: 66 °F
